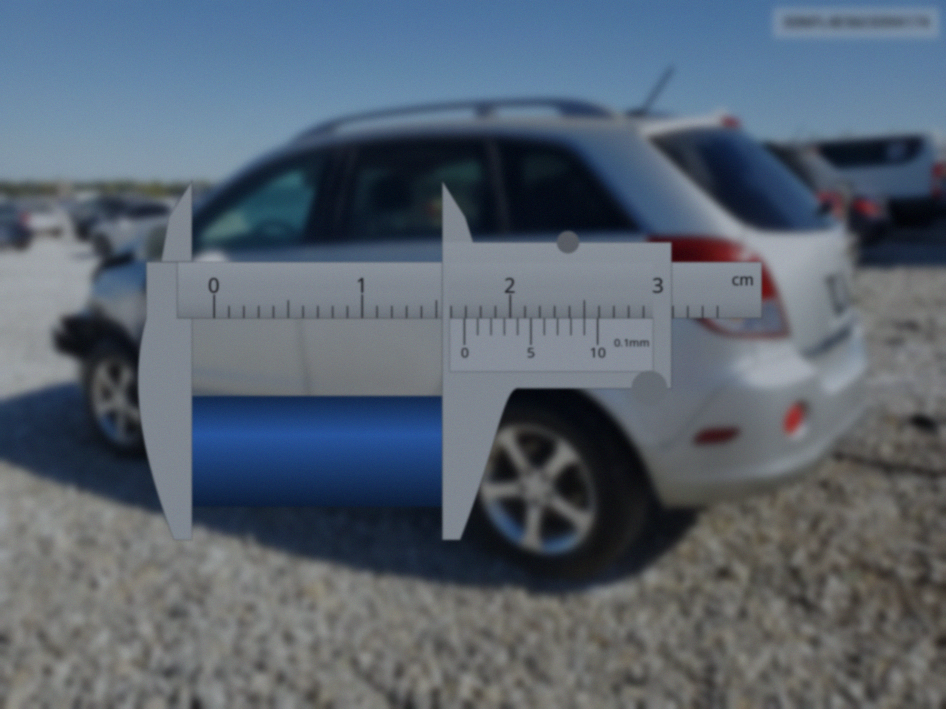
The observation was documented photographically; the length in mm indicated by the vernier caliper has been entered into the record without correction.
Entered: 16.9 mm
